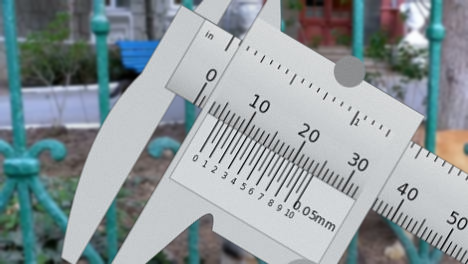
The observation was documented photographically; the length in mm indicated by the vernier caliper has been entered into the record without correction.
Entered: 5.2 mm
